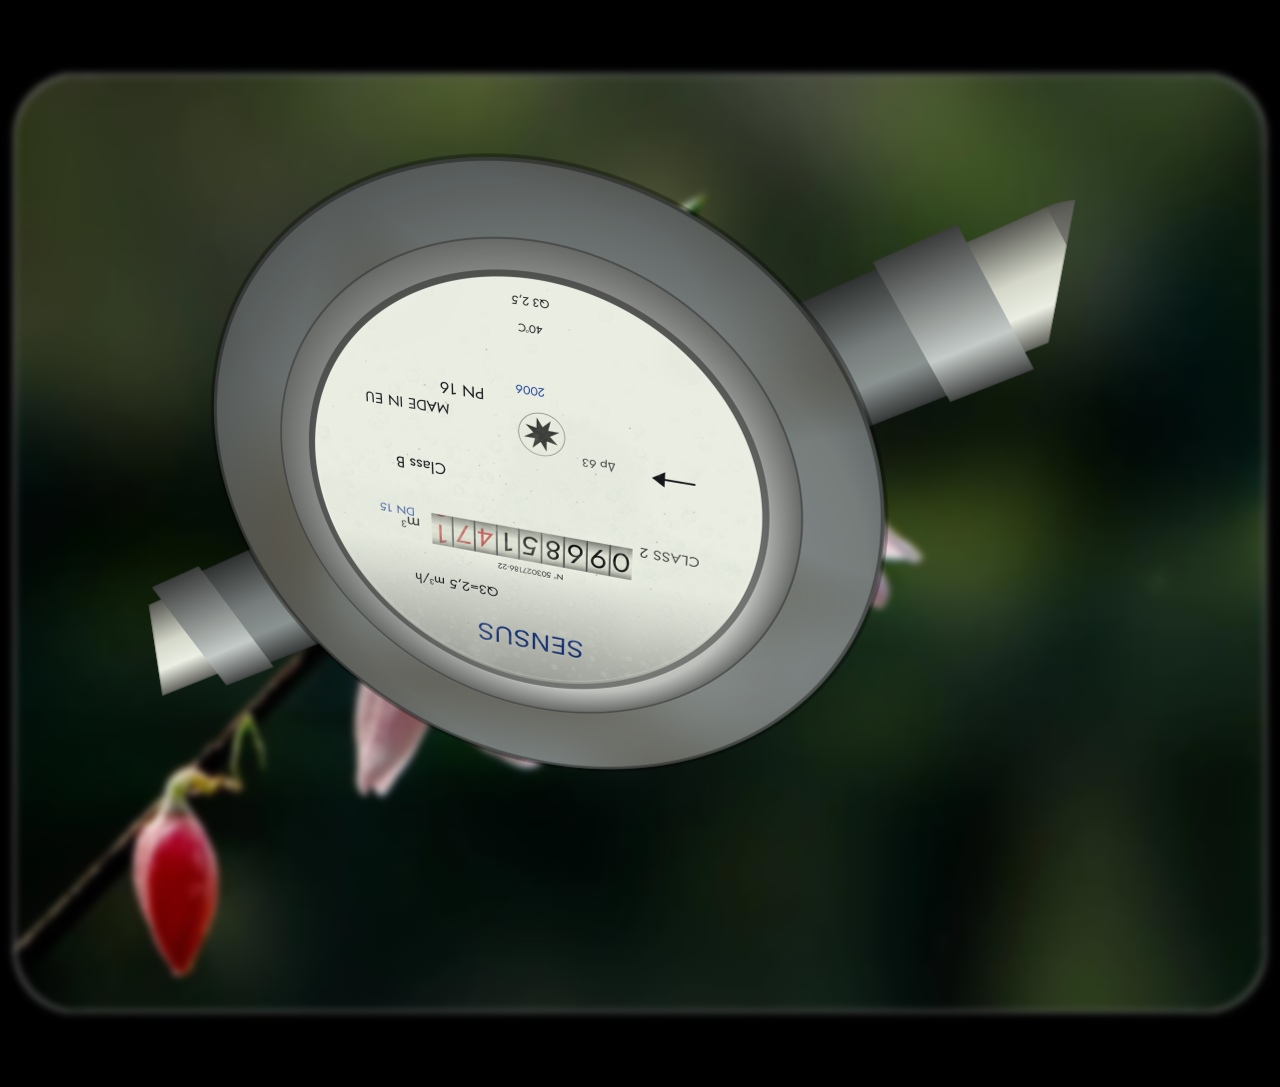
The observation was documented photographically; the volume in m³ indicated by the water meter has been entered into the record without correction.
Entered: 96851.471 m³
